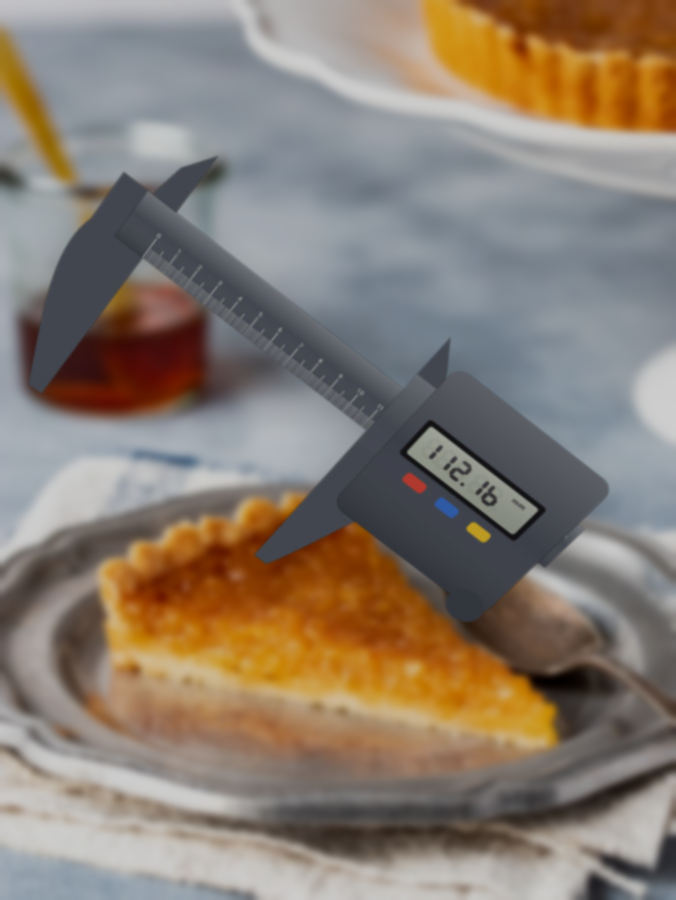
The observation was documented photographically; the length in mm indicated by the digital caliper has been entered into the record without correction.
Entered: 112.16 mm
